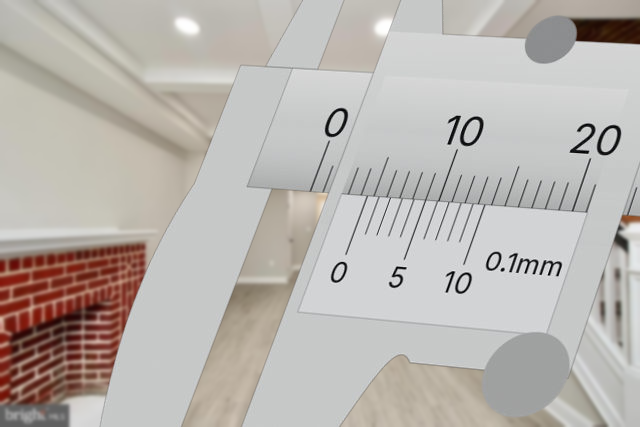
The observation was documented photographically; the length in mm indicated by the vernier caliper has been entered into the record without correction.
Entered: 4.5 mm
